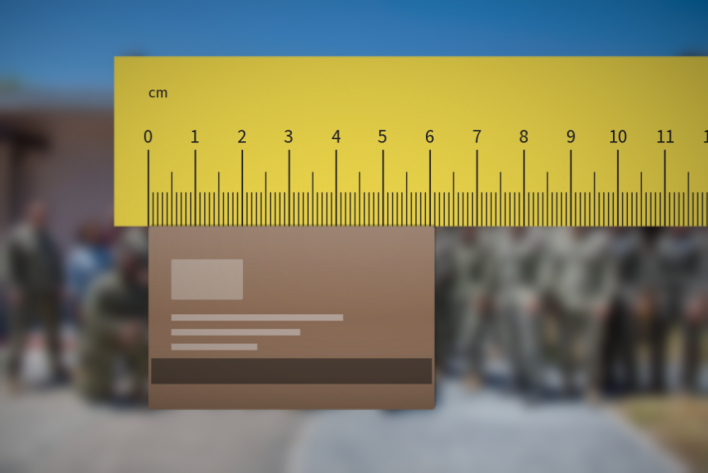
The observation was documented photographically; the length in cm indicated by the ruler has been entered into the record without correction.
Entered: 6.1 cm
